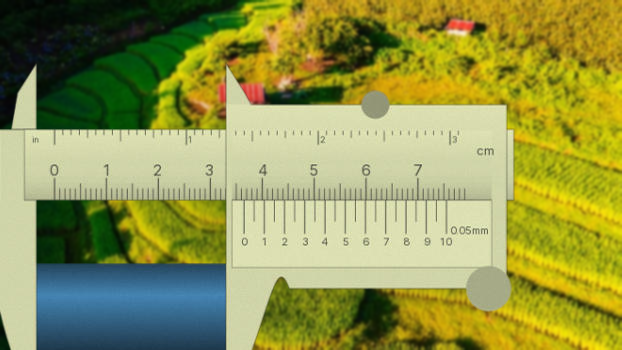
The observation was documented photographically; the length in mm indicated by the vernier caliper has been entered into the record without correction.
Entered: 36.5 mm
